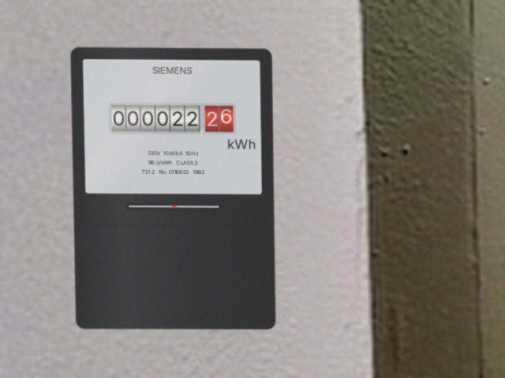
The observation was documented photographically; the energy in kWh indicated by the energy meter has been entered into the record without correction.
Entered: 22.26 kWh
